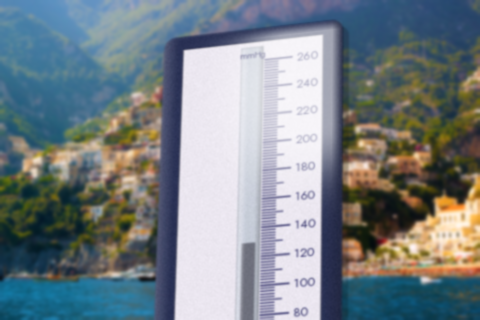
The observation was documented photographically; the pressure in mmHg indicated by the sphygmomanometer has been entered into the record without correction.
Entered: 130 mmHg
